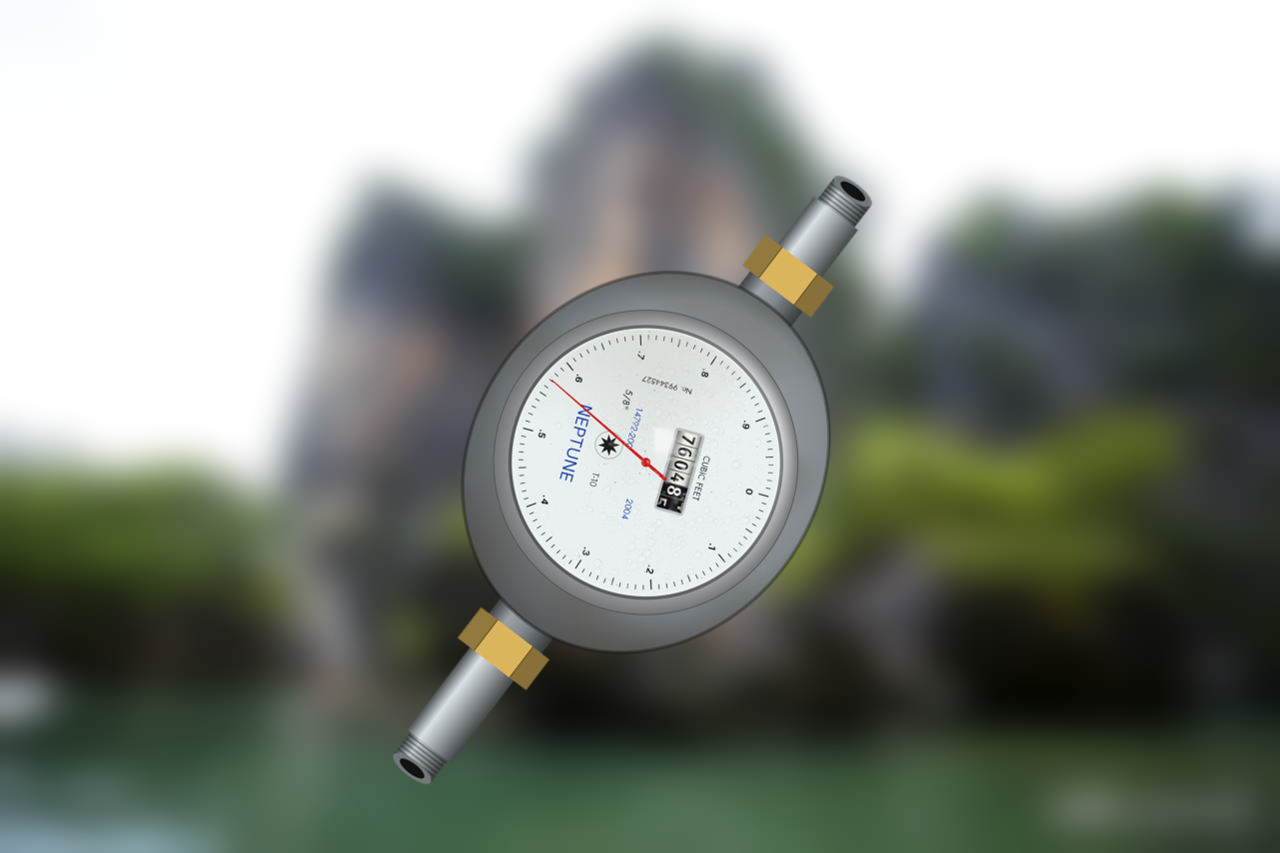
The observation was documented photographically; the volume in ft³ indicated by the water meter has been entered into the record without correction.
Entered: 760484.57 ft³
